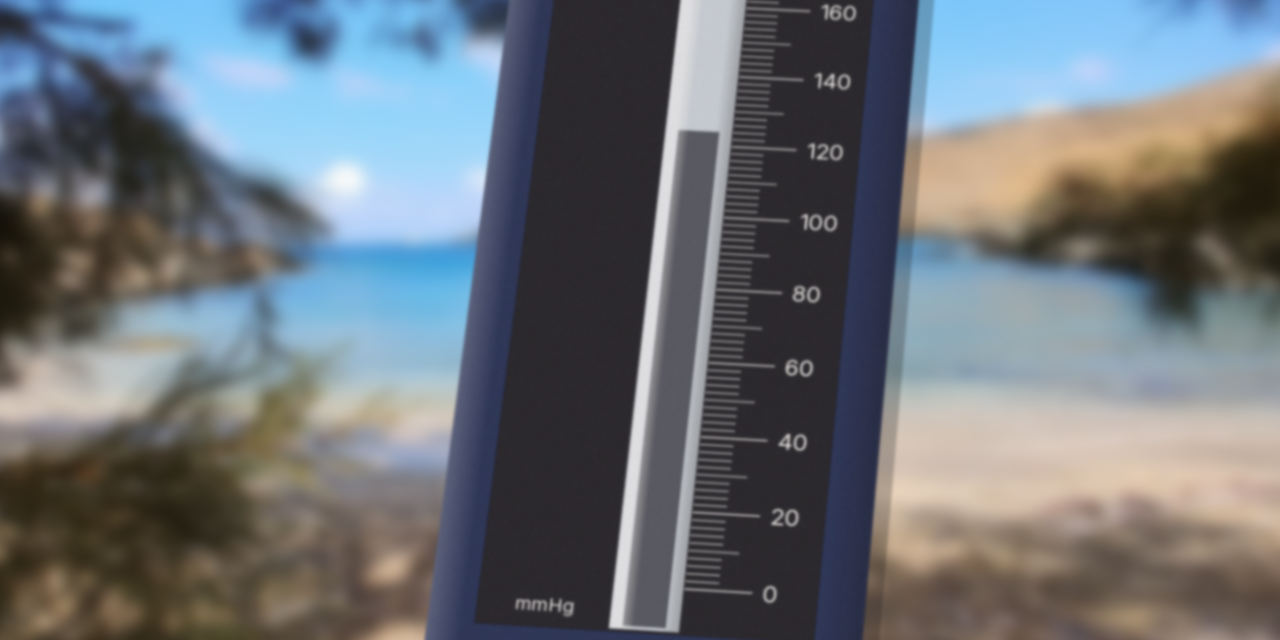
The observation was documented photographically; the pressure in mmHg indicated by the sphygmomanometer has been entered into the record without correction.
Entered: 124 mmHg
